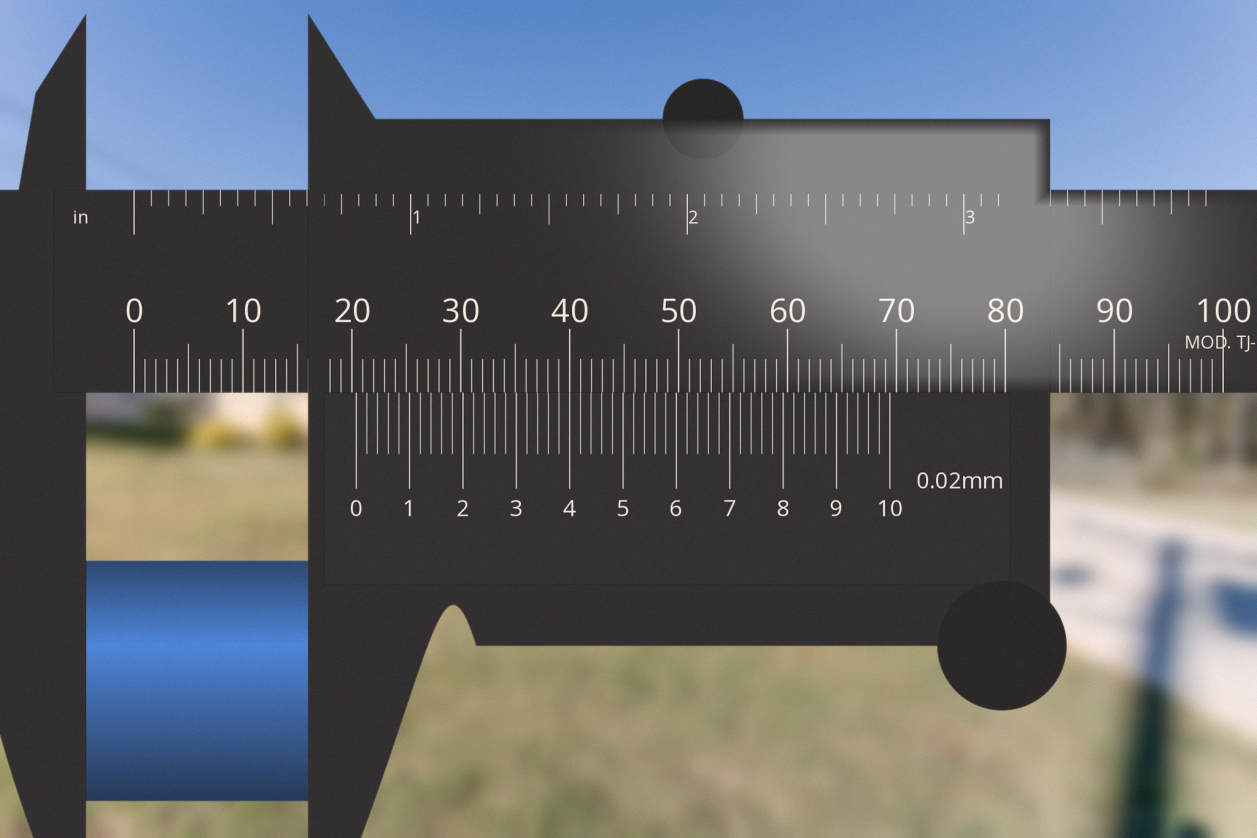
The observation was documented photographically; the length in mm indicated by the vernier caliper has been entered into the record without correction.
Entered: 20.4 mm
